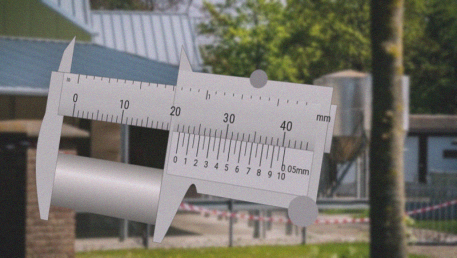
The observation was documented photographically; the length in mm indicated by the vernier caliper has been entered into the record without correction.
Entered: 21.4 mm
